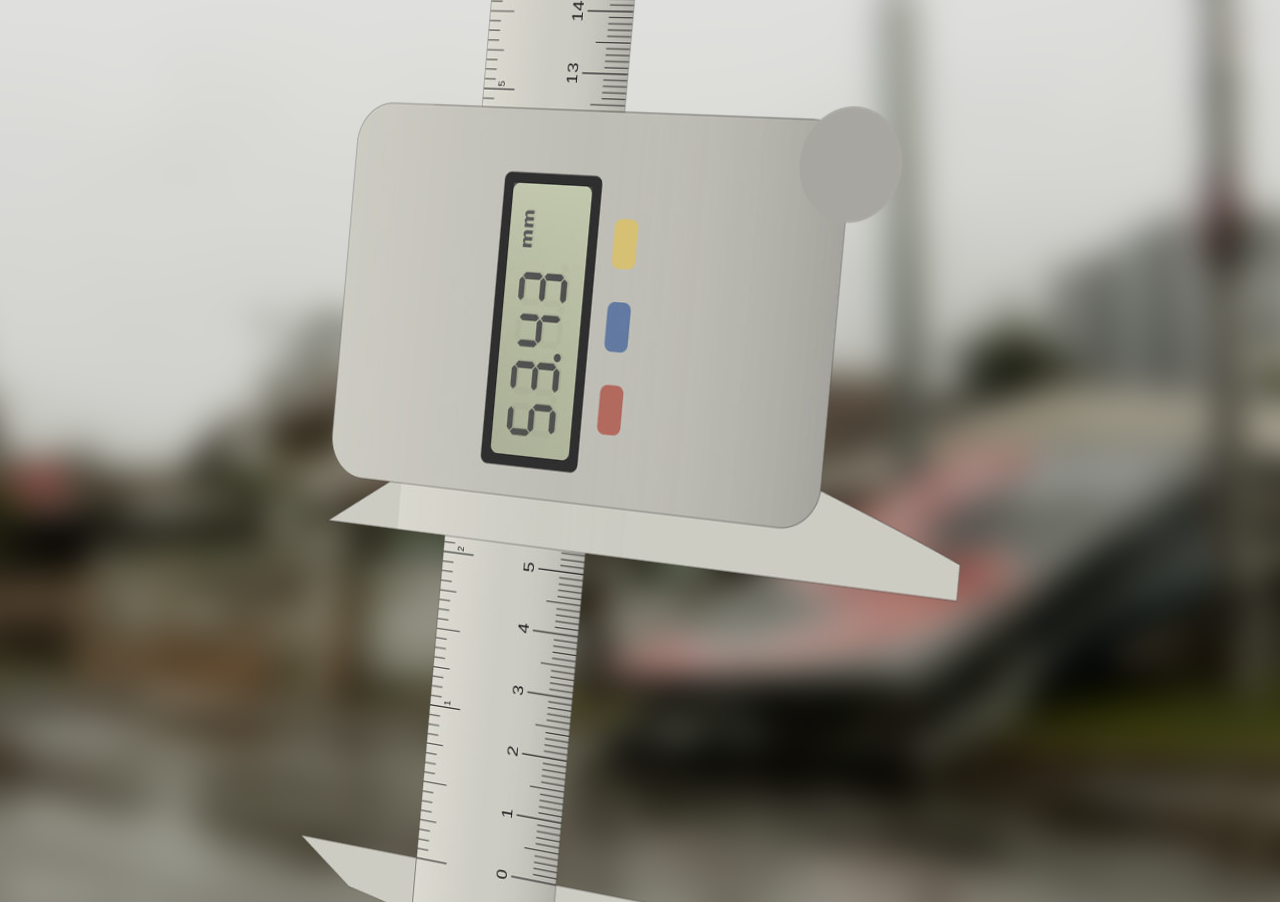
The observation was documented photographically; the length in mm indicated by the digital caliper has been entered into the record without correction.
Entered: 53.43 mm
